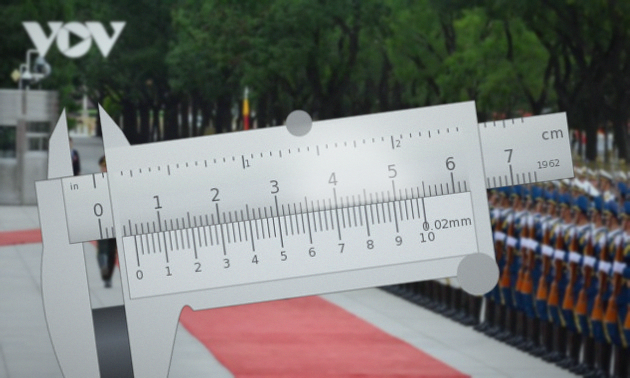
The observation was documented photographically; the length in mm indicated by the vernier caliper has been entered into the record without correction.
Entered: 5.6 mm
